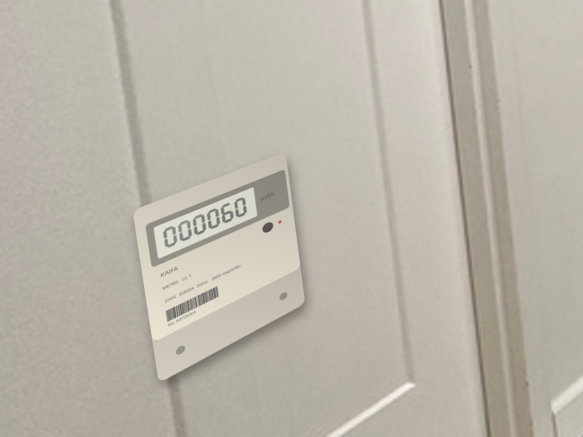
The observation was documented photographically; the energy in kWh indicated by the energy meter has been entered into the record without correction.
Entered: 60 kWh
